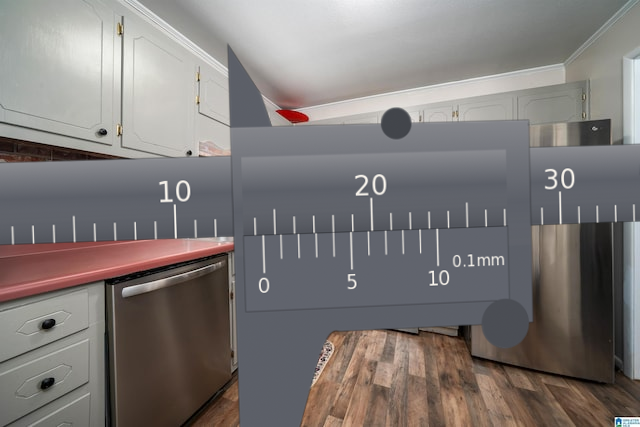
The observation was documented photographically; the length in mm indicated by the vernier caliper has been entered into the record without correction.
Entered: 14.4 mm
